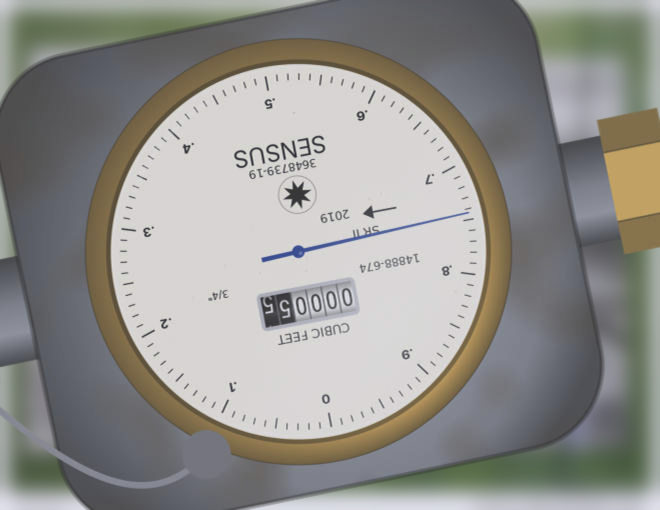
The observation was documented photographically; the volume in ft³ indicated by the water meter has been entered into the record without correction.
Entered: 54.74 ft³
